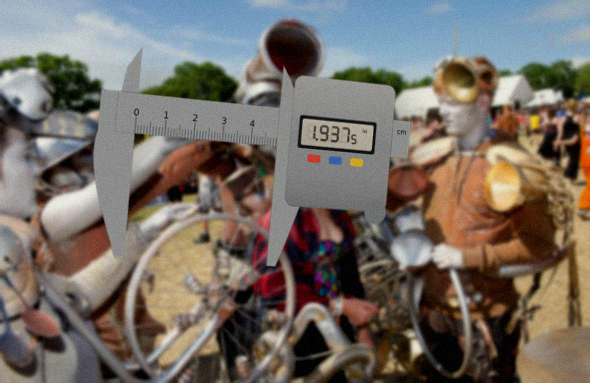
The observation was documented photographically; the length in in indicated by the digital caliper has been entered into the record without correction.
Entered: 1.9375 in
